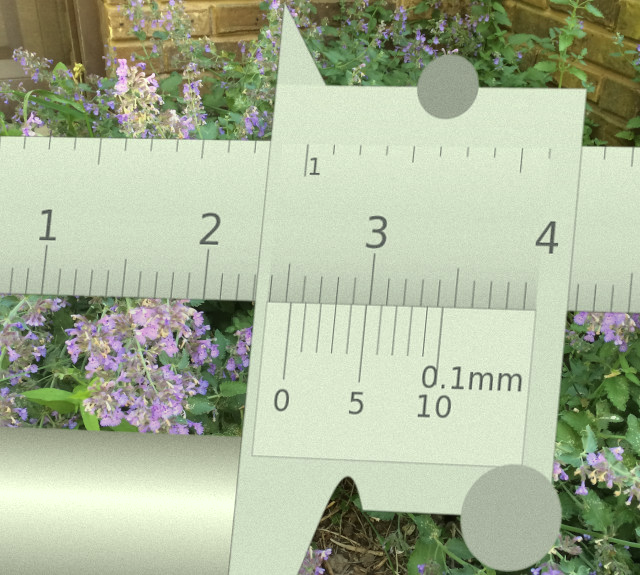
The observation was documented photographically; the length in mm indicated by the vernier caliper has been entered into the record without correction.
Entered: 25.3 mm
